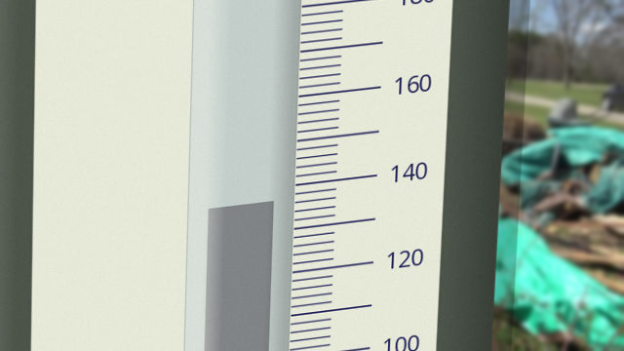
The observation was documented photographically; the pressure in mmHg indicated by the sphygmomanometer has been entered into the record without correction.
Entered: 137 mmHg
